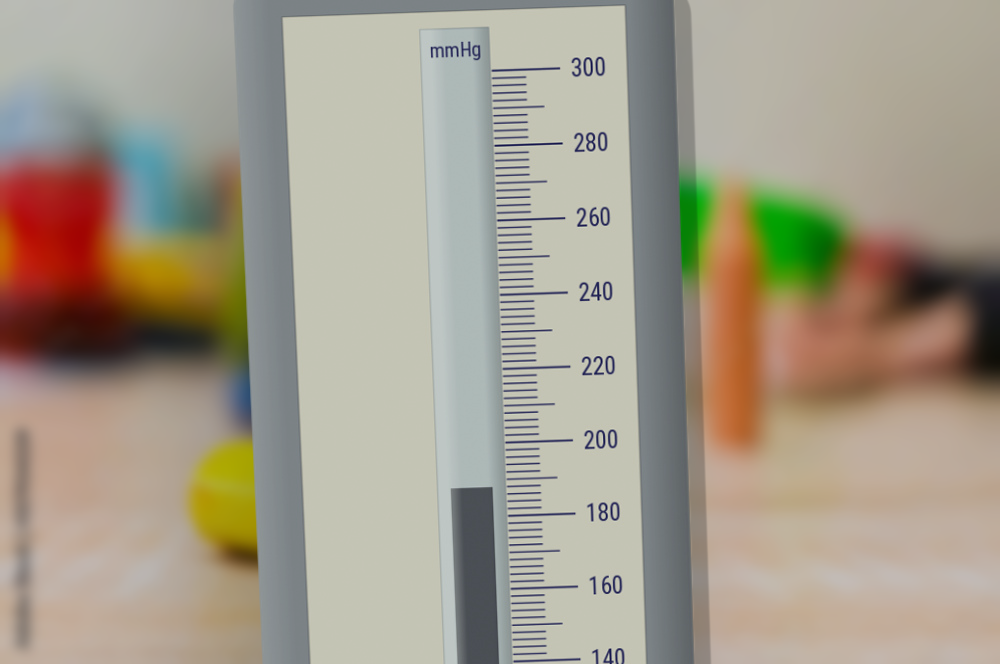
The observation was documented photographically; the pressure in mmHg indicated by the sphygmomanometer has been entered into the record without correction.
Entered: 188 mmHg
